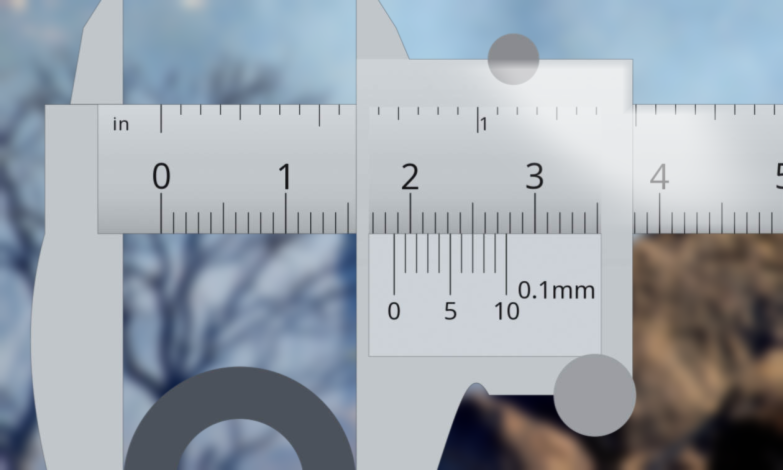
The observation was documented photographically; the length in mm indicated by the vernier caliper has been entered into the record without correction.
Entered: 18.7 mm
